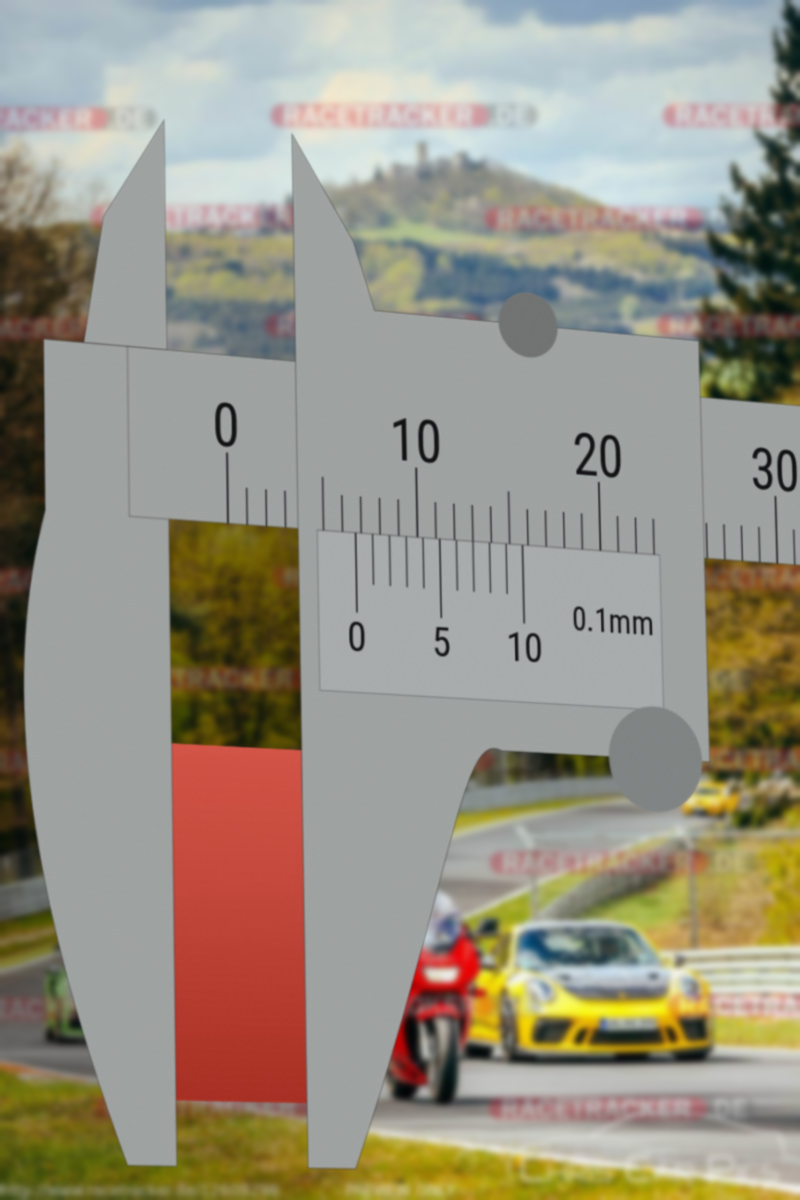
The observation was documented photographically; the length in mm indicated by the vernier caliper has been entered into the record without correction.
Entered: 6.7 mm
